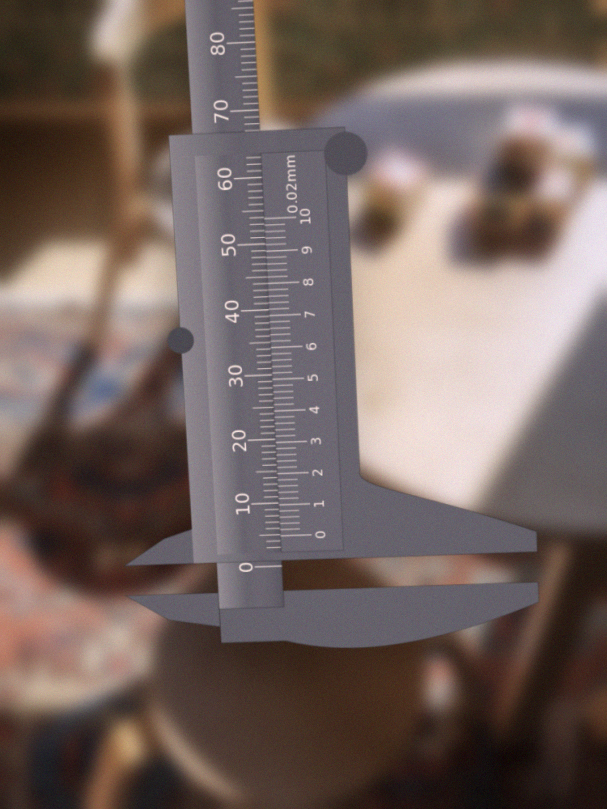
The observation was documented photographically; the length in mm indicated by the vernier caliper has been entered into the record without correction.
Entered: 4.8 mm
